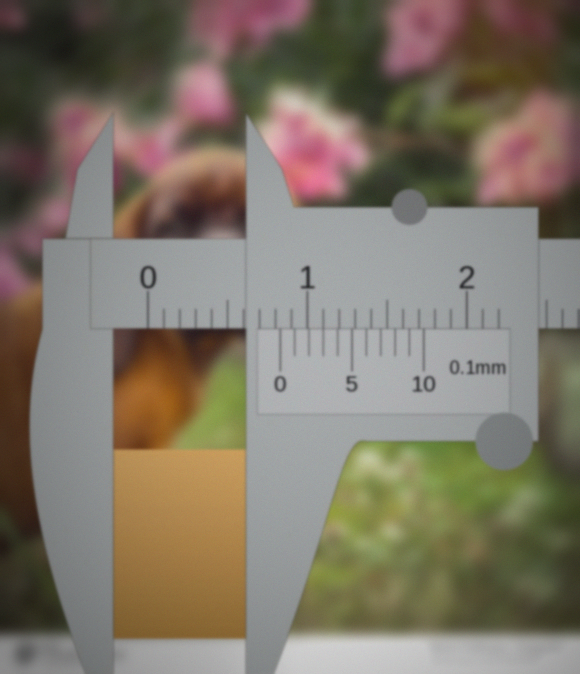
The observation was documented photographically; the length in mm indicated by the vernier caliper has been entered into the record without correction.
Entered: 8.3 mm
